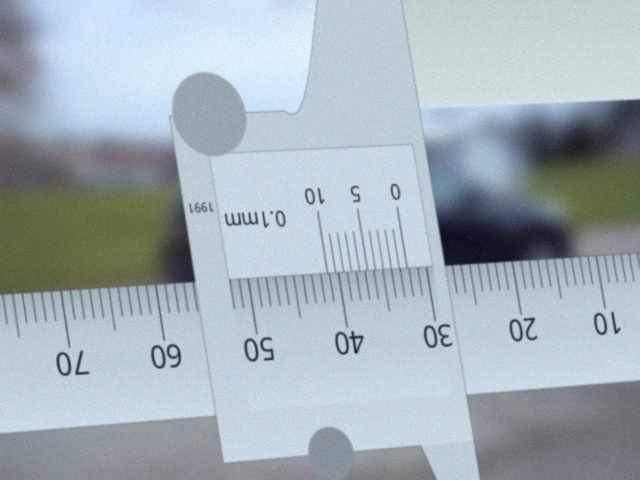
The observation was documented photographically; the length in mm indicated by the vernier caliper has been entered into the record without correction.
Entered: 32.2 mm
